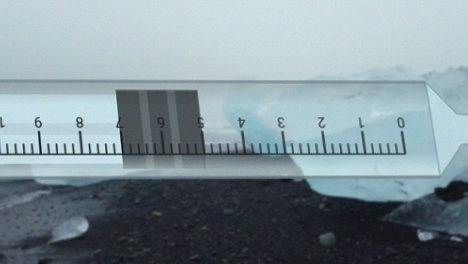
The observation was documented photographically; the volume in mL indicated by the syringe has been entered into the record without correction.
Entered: 5 mL
